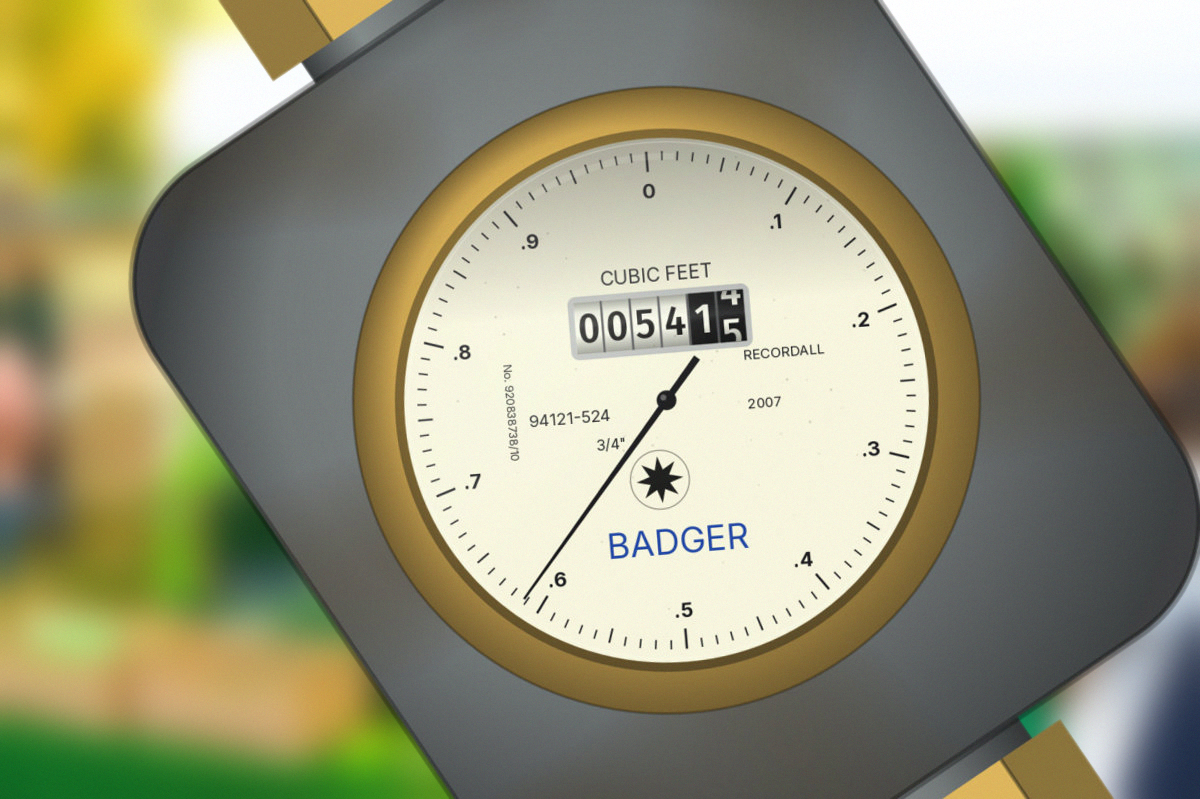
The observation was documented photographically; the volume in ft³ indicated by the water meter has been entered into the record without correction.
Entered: 5414.61 ft³
